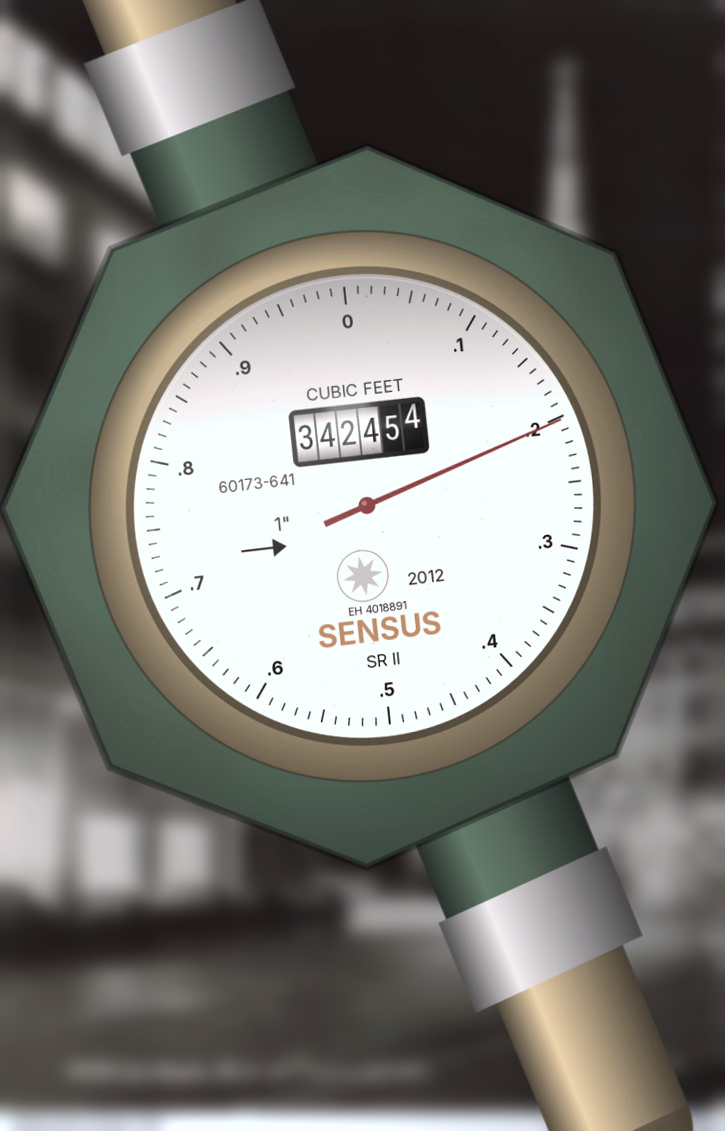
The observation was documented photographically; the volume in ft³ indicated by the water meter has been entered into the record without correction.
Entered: 342454.20 ft³
